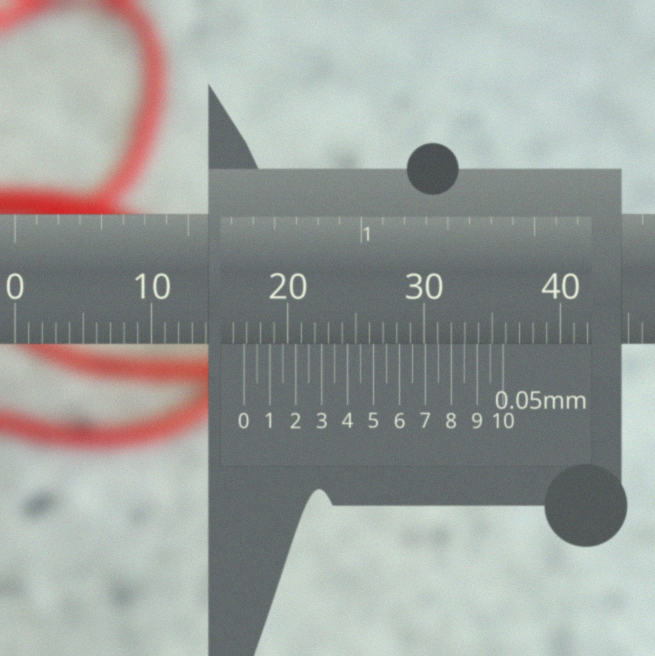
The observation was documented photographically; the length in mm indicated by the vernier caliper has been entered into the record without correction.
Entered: 16.8 mm
